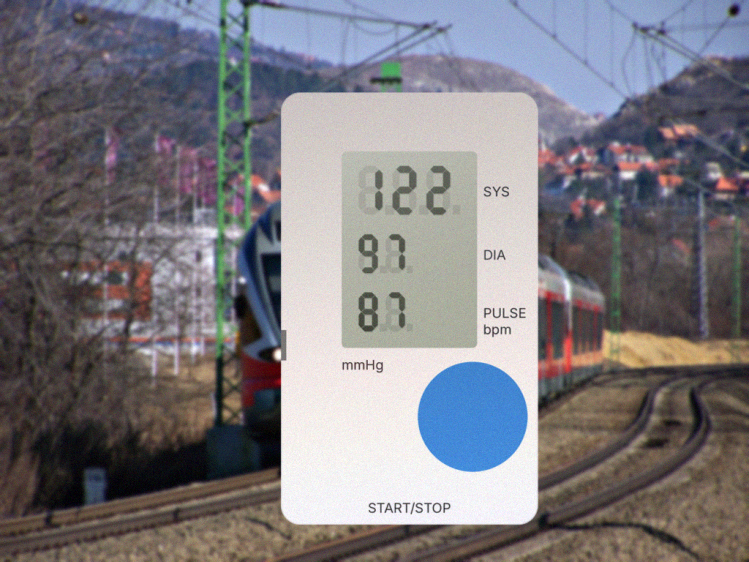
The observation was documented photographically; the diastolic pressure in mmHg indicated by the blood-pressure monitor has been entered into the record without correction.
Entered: 97 mmHg
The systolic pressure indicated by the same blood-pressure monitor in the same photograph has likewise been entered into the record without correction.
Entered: 122 mmHg
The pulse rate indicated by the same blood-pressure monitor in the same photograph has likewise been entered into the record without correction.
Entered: 87 bpm
